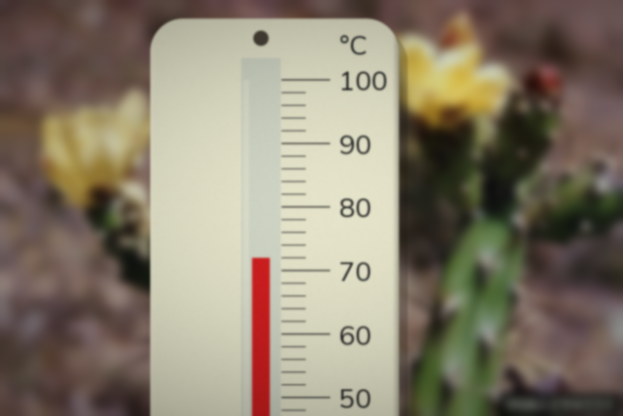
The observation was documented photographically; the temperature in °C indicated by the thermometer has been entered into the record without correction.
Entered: 72 °C
